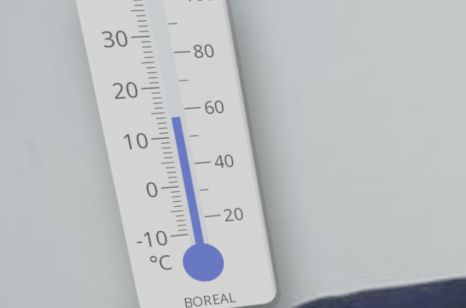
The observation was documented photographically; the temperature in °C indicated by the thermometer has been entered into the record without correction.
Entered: 14 °C
